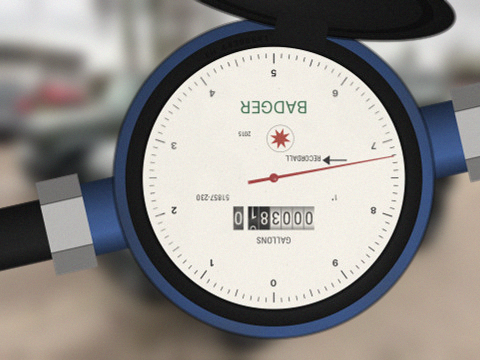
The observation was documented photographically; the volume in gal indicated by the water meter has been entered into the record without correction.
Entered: 3807.2 gal
